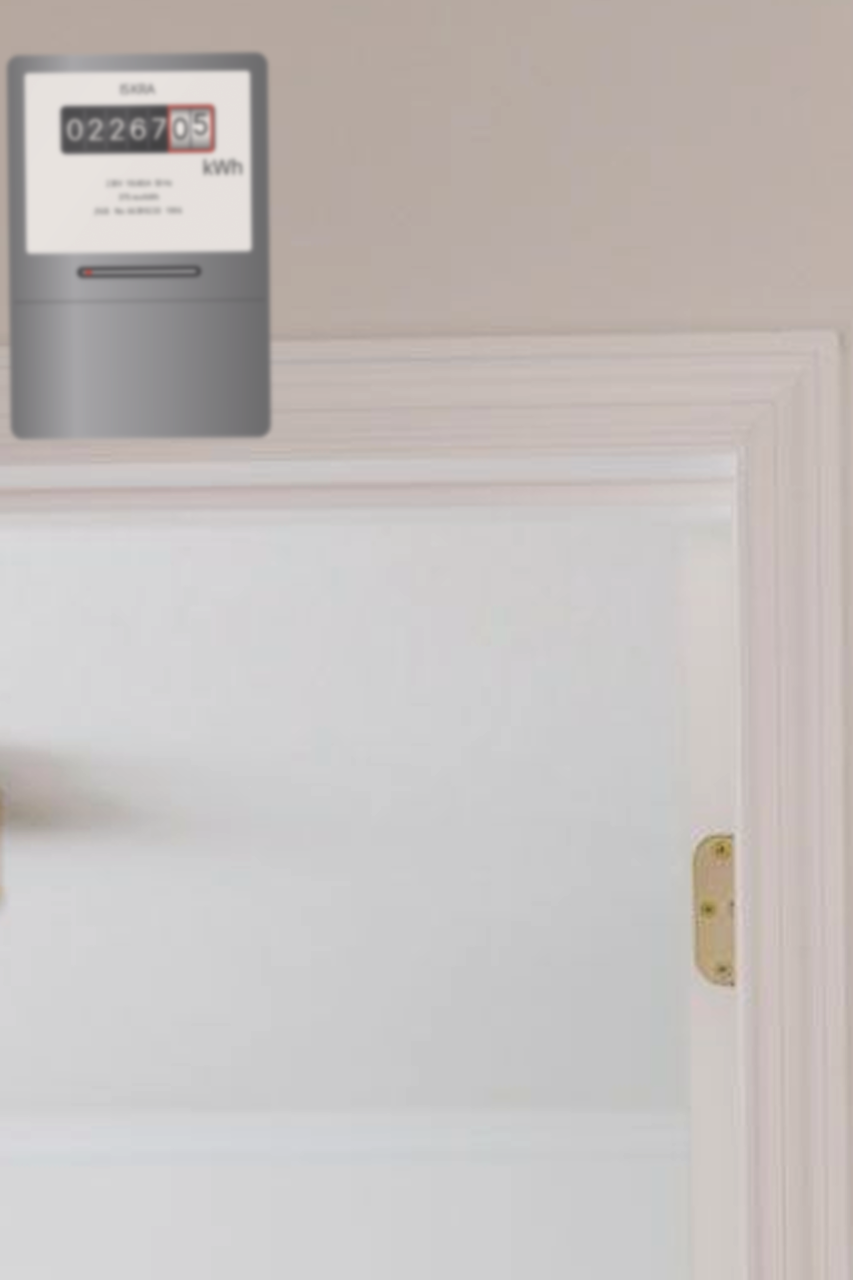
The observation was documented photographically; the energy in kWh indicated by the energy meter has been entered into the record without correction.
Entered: 2267.05 kWh
